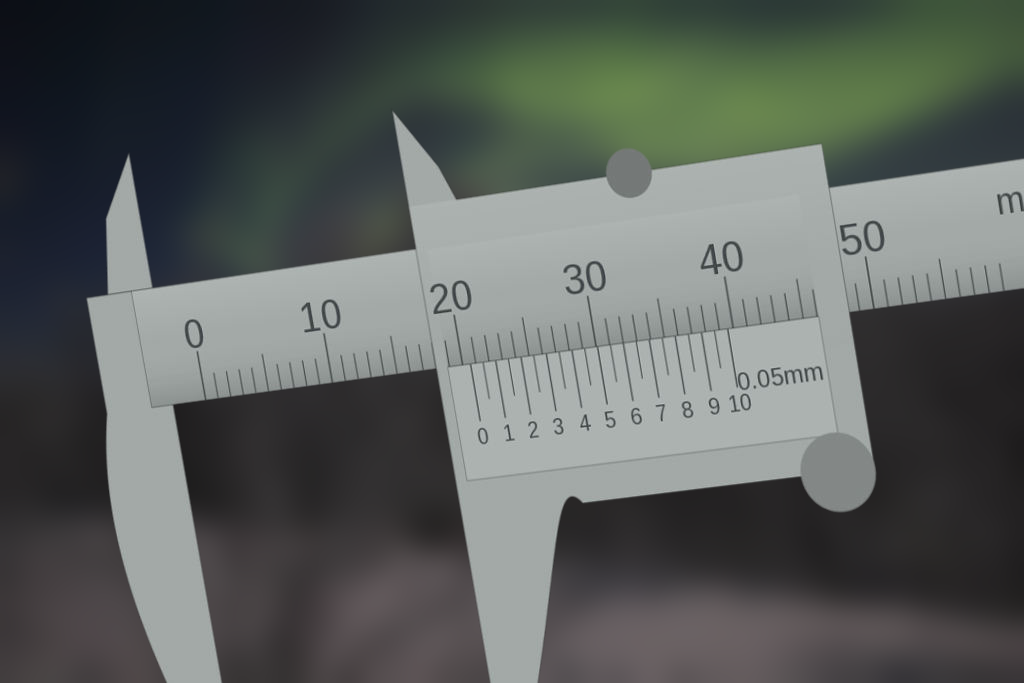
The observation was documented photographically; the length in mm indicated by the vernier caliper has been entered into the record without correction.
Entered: 20.6 mm
